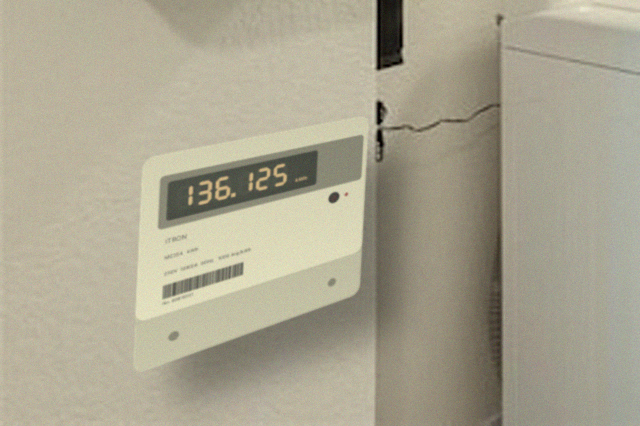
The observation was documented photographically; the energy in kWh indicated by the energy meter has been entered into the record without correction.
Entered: 136.125 kWh
